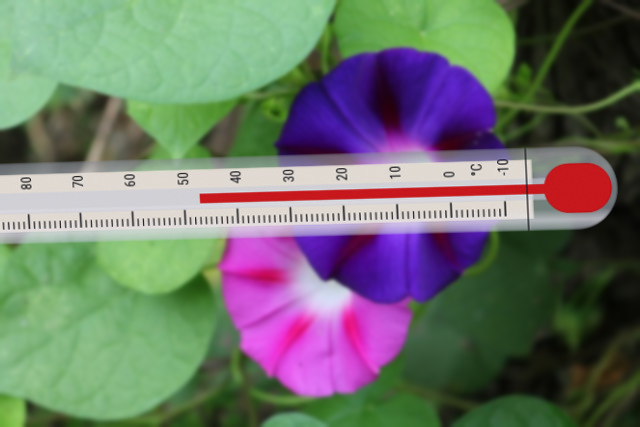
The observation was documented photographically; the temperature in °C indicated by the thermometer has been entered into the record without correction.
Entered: 47 °C
